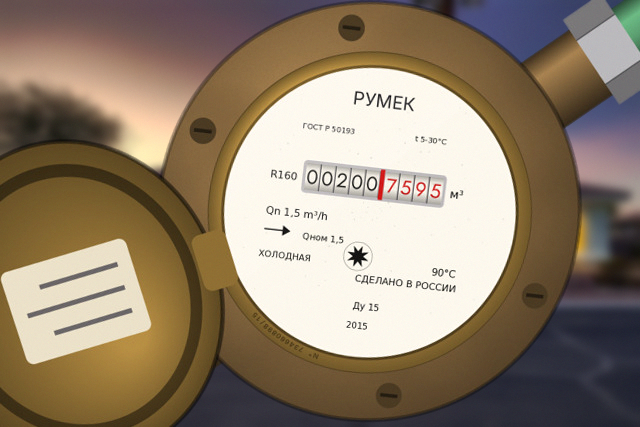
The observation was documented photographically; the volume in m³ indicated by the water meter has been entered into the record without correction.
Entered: 200.7595 m³
